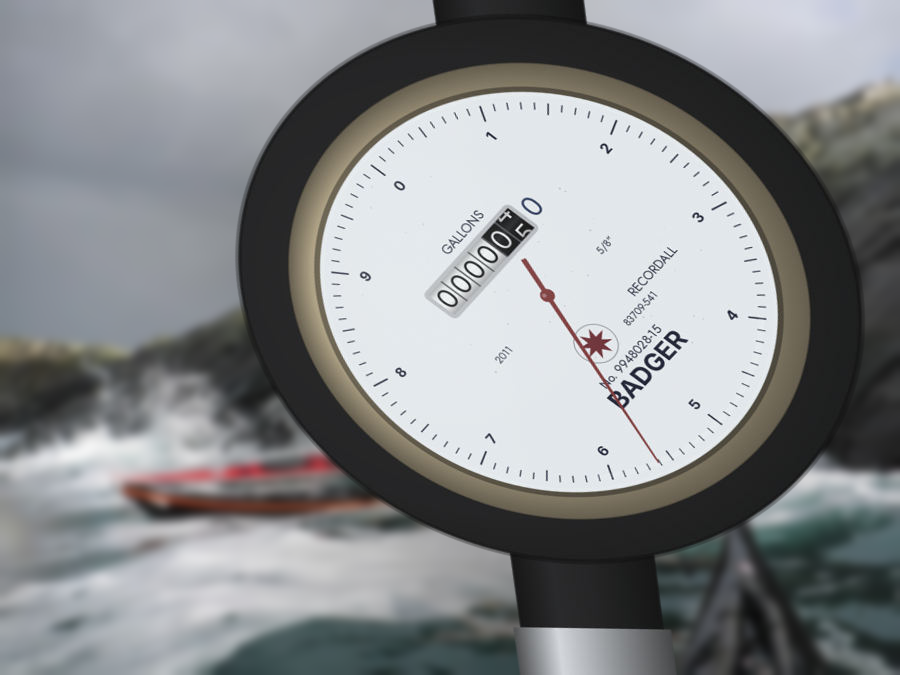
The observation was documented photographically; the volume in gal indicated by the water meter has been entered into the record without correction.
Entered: 45.6 gal
